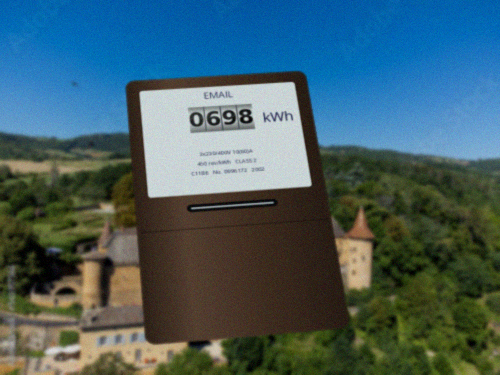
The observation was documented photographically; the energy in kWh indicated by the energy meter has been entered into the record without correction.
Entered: 698 kWh
